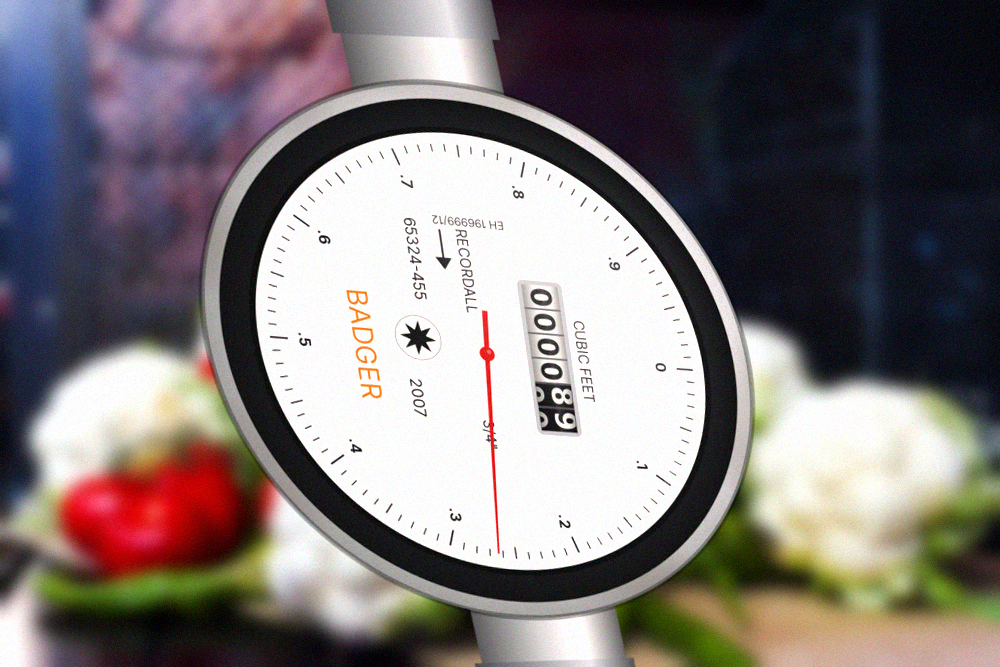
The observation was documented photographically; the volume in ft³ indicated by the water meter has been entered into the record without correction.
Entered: 89.26 ft³
